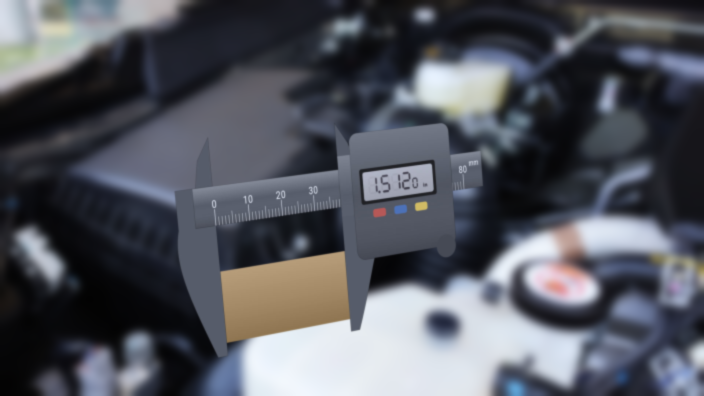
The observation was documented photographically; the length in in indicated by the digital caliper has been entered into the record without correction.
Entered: 1.5120 in
